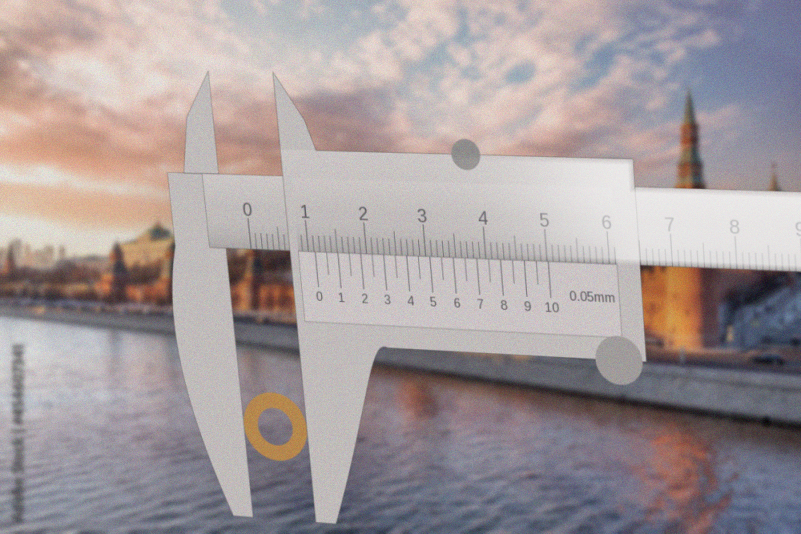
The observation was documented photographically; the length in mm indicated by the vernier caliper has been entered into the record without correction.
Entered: 11.2 mm
